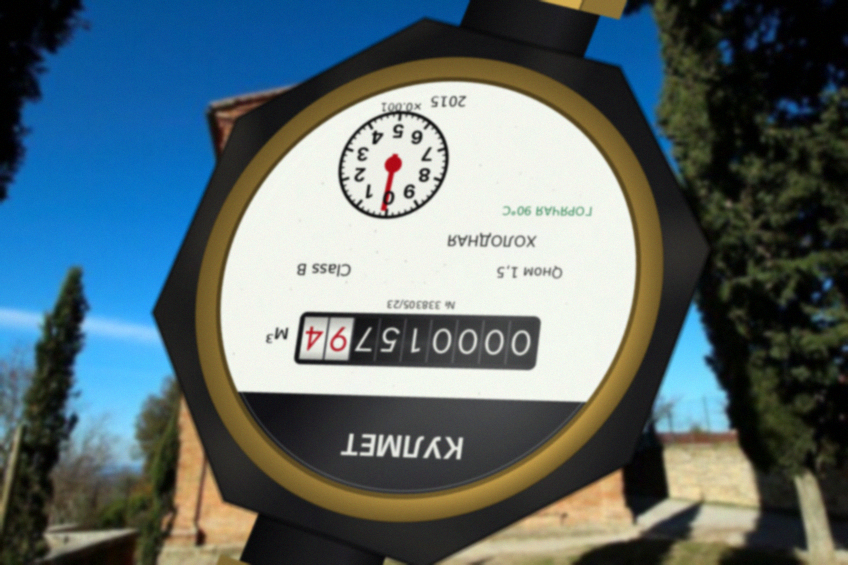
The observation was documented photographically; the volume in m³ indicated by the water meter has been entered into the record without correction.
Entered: 157.940 m³
